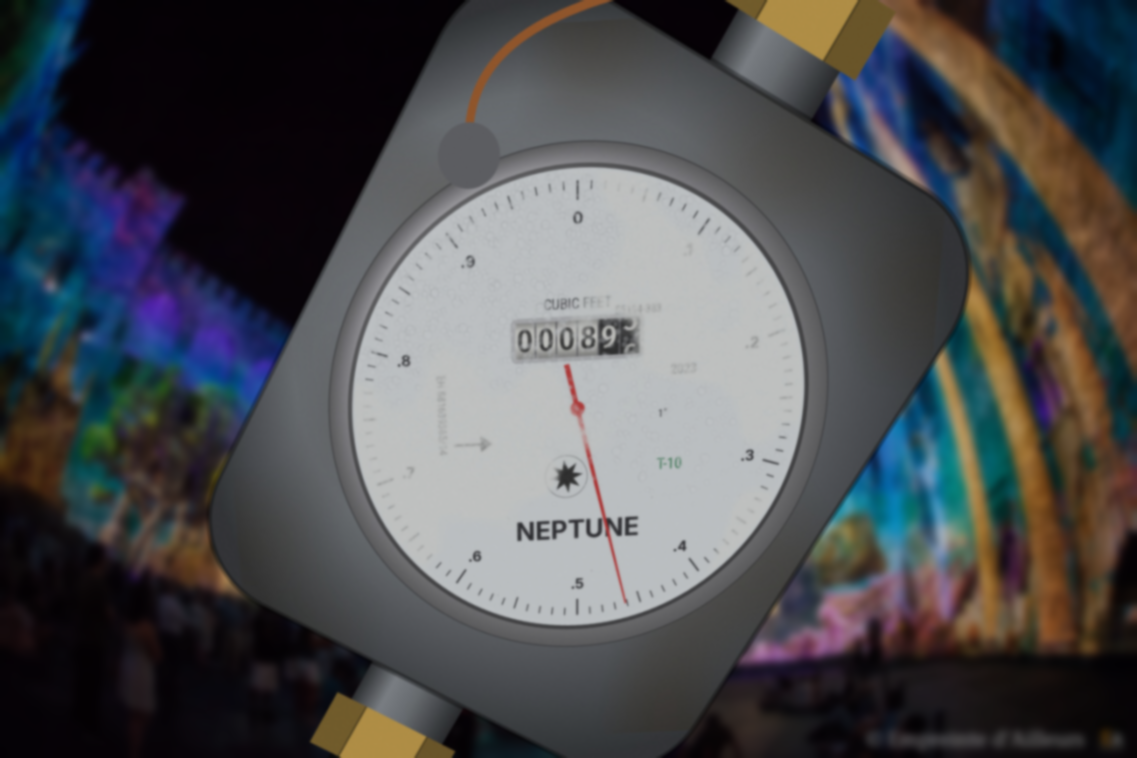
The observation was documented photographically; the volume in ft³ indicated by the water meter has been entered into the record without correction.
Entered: 895.46 ft³
